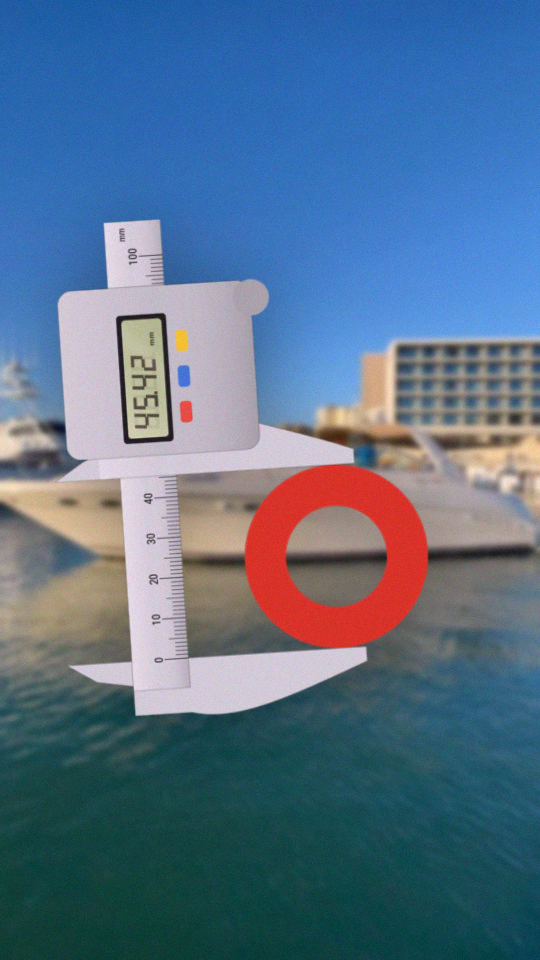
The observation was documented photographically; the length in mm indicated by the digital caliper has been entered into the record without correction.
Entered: 45.42 mm
